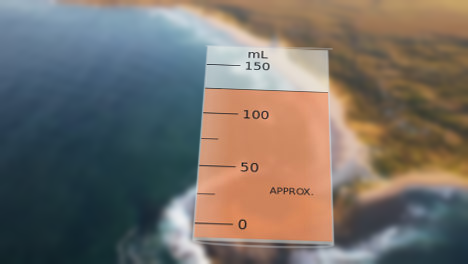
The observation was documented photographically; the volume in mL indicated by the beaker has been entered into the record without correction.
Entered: 125 mL
